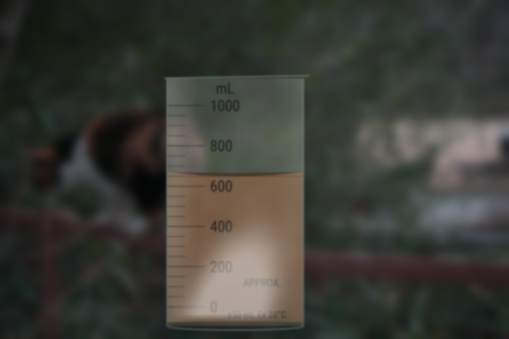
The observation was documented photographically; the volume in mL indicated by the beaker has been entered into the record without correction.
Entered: 650 mL
